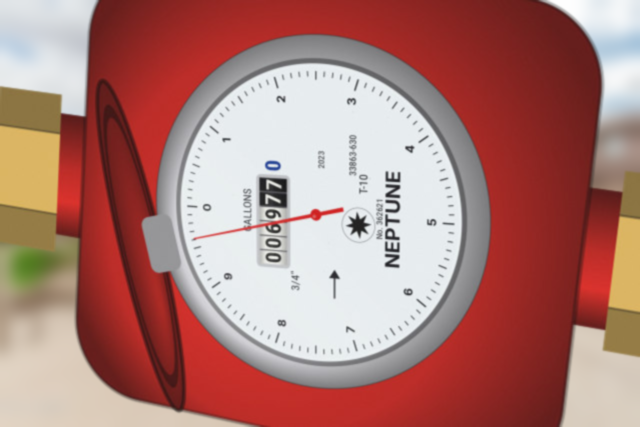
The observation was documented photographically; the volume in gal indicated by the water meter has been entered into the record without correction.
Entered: 69769.6 gal
